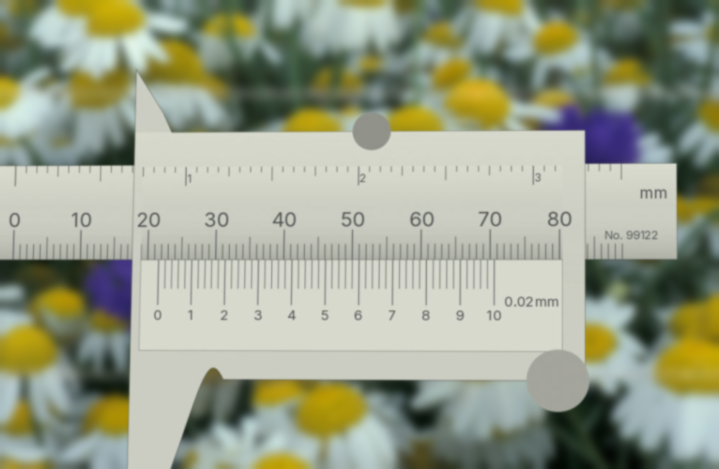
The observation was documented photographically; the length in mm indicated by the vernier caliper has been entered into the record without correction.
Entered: 21.6 mm
